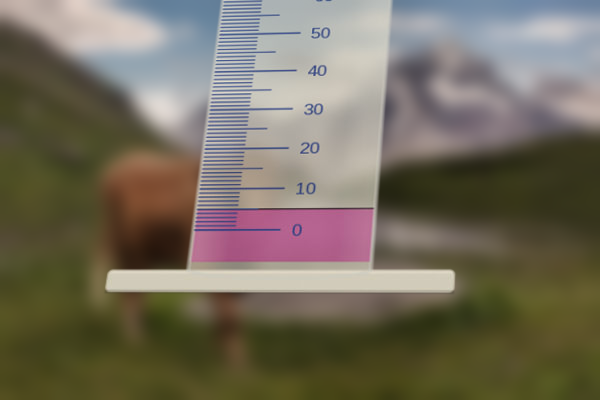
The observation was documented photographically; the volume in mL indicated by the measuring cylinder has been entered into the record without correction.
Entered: 5 mL
